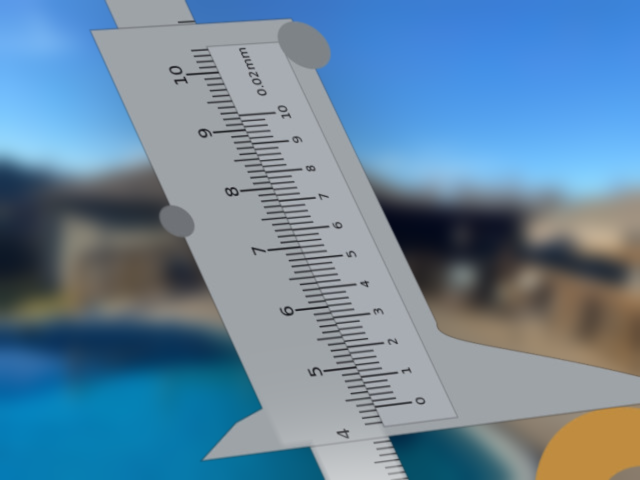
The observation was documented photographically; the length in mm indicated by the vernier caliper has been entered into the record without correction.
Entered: 43.5 mm
